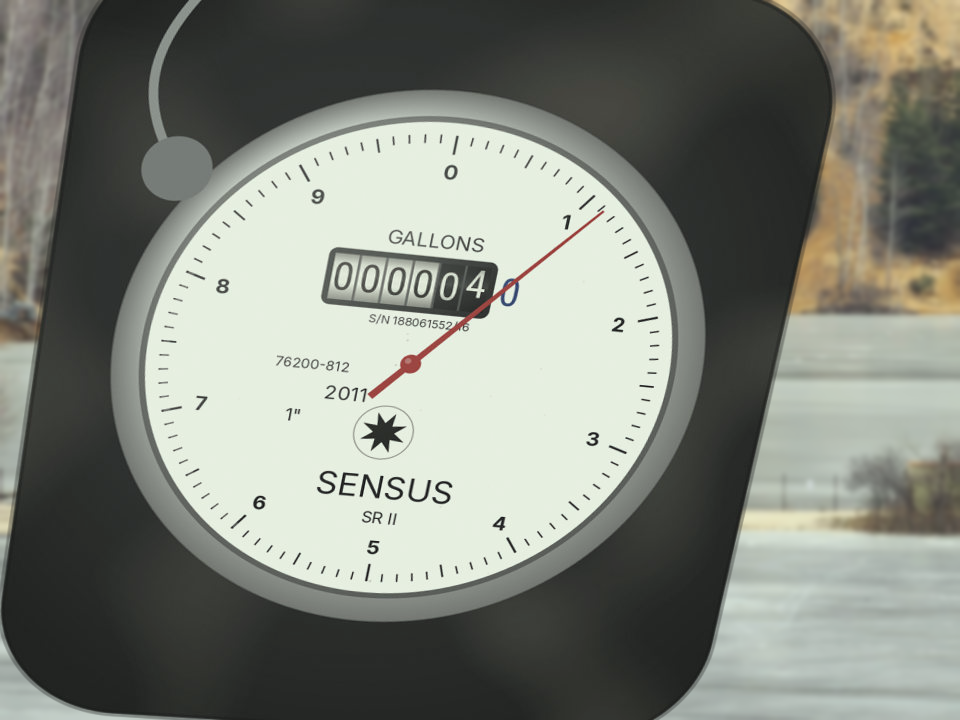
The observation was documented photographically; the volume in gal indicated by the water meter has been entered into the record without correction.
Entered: 41.1 gal
